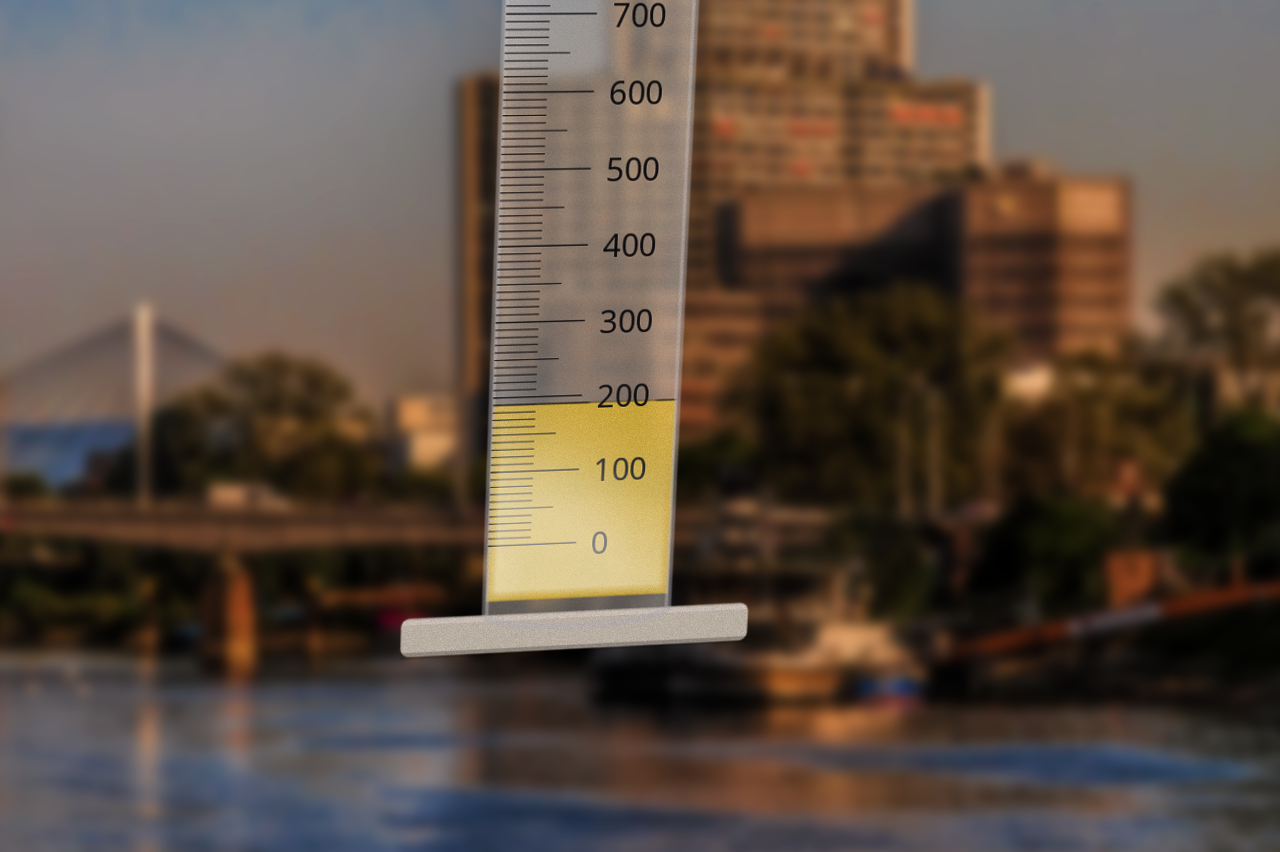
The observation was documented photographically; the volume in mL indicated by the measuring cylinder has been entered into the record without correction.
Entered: 190 mL
